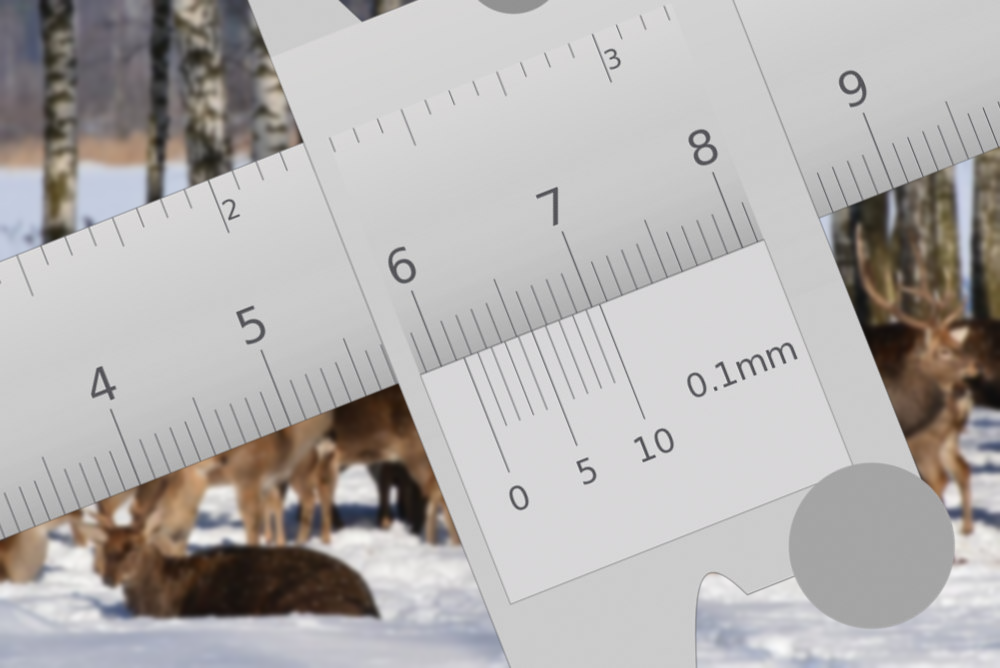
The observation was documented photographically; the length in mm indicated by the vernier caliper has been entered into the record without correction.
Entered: 61.5 mm
